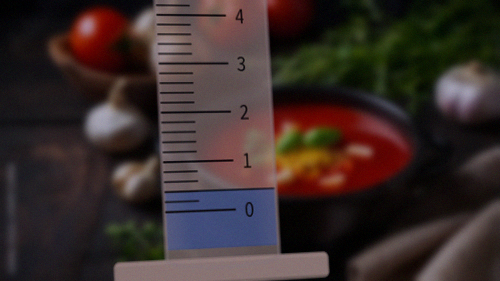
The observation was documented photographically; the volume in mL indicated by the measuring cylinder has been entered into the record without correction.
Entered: 0.4 mL
